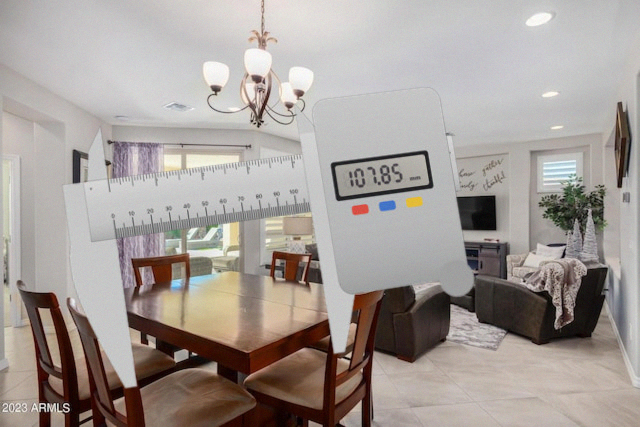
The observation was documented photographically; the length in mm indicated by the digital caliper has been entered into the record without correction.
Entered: 107.85 mm
